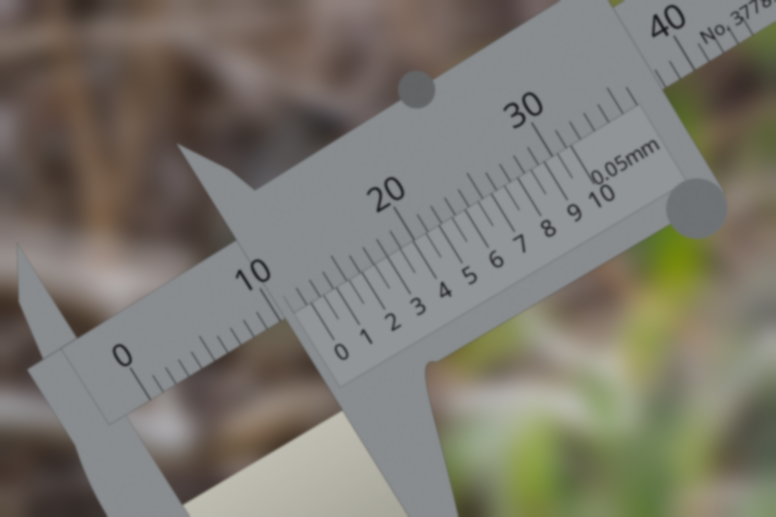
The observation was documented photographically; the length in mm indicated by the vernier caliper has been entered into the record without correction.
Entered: 12.3 mm
